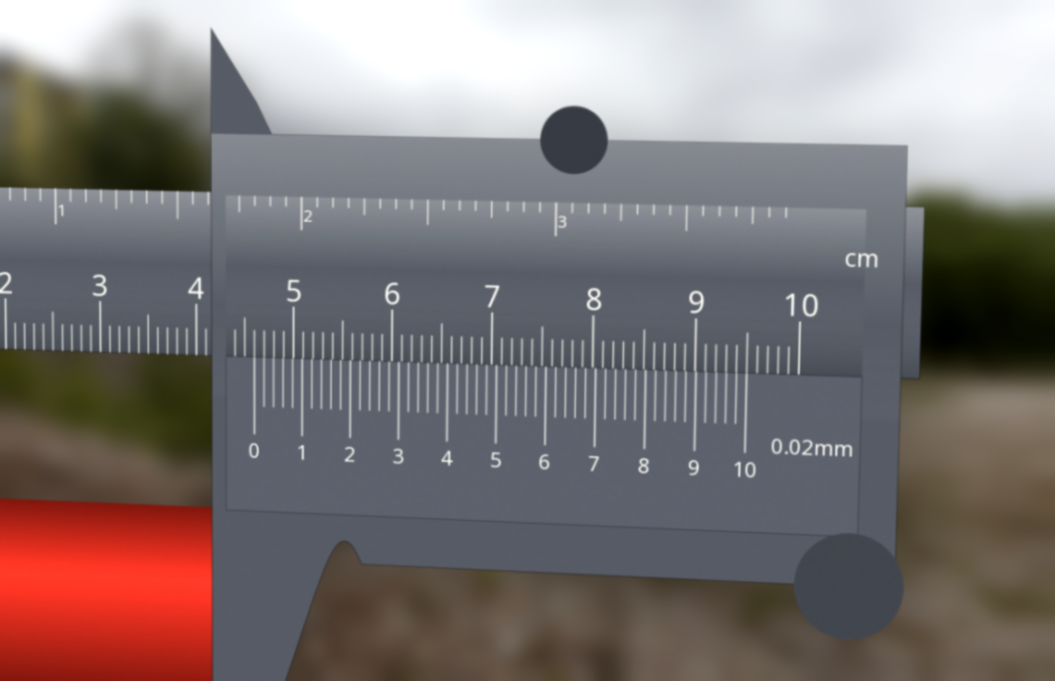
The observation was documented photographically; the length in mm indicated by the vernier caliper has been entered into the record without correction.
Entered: 46.0 mm
